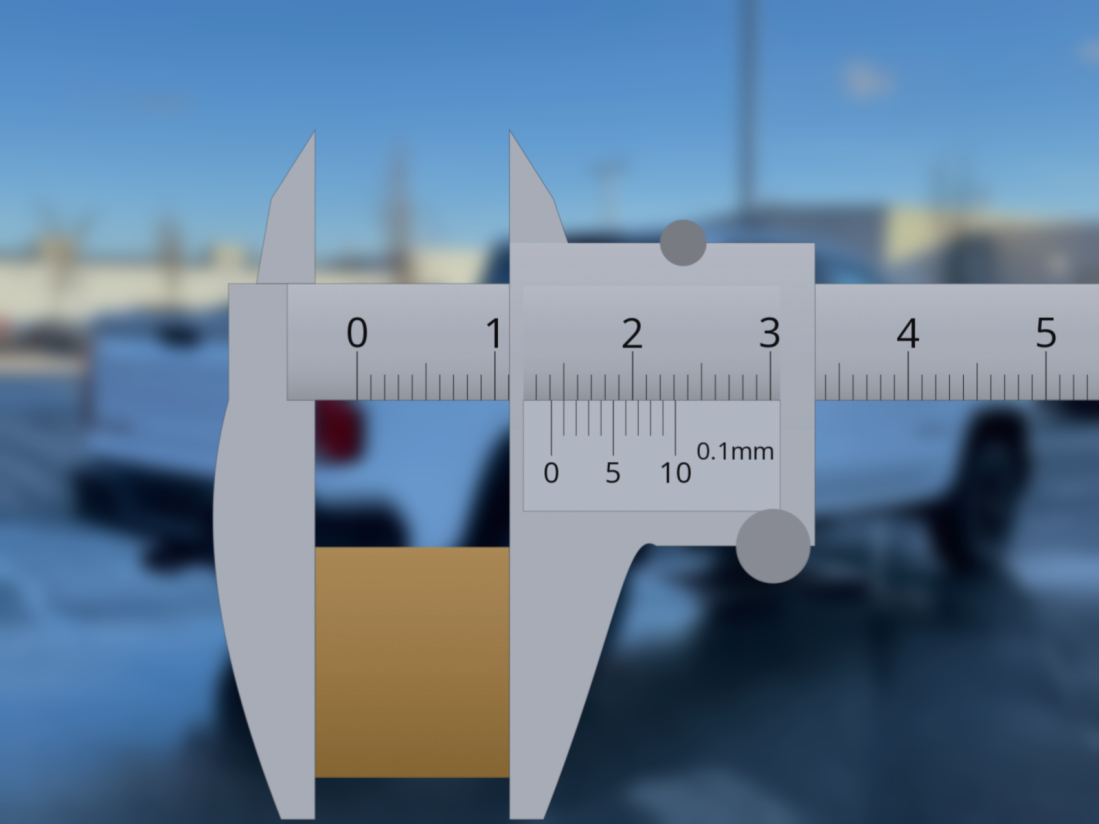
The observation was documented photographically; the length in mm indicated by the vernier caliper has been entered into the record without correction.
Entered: 14.1 mm
